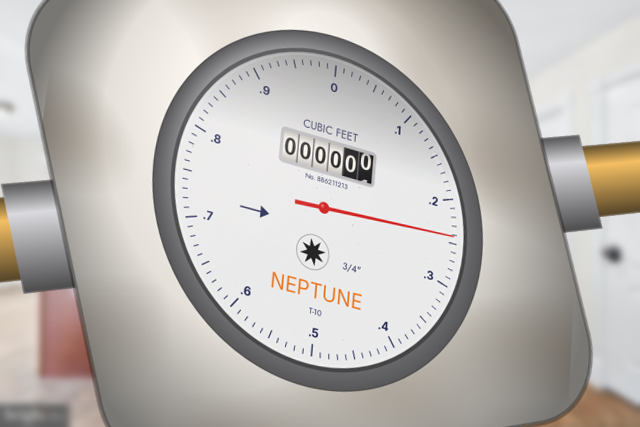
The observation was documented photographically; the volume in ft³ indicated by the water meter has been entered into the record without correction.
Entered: 0.24 ft³
